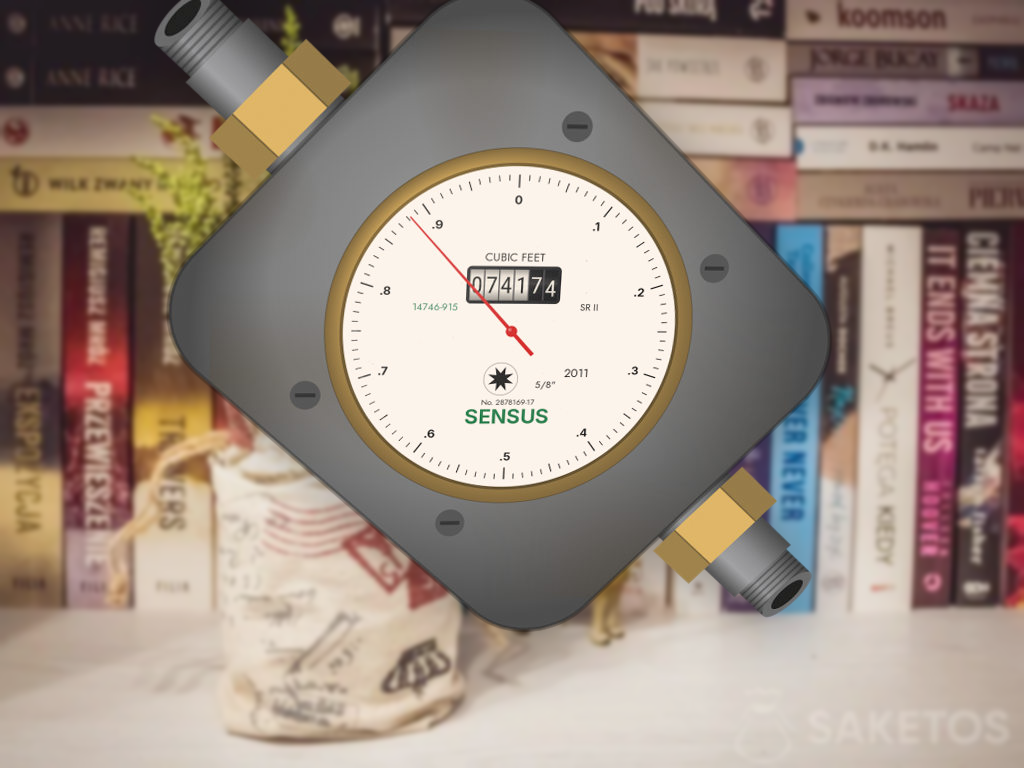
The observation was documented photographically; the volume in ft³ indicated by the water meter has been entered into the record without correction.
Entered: 74173.88 ft³
